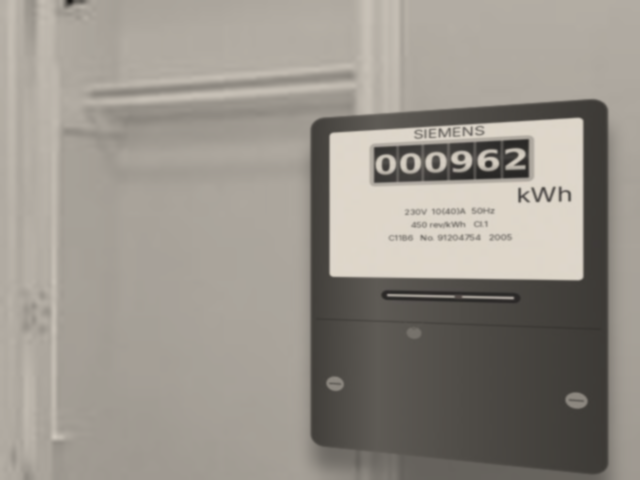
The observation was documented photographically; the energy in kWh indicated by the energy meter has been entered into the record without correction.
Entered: 962 kWh
